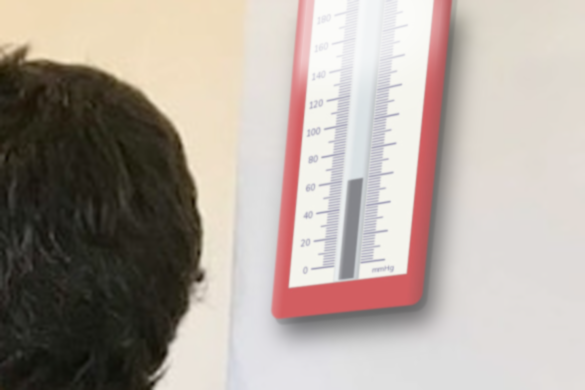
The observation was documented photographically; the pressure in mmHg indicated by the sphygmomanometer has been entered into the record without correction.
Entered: 60 mmHg
